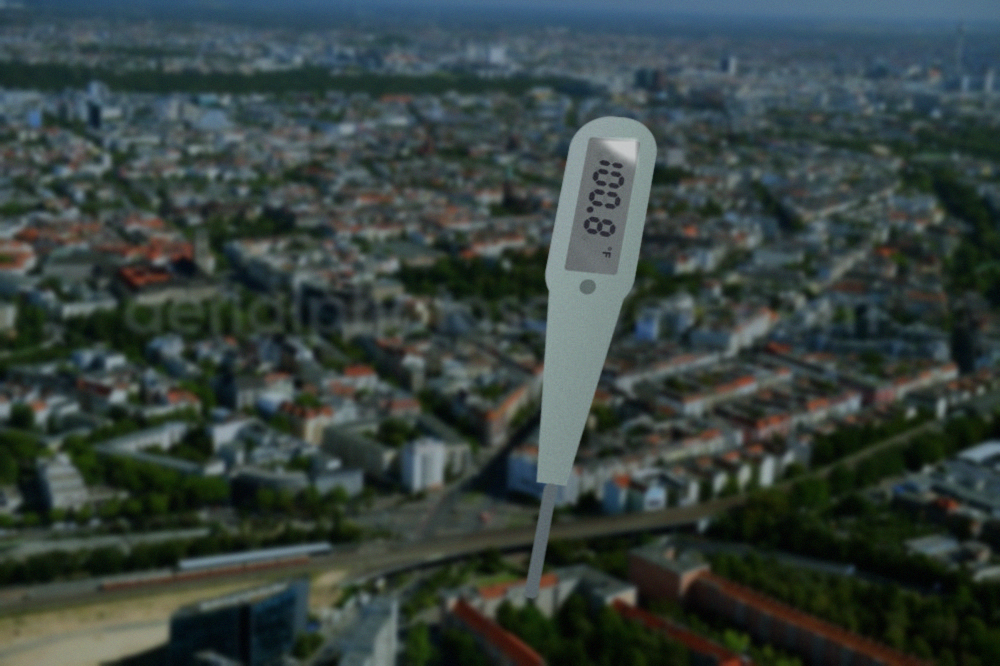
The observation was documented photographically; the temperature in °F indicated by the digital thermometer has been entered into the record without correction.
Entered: 100.8 °F
